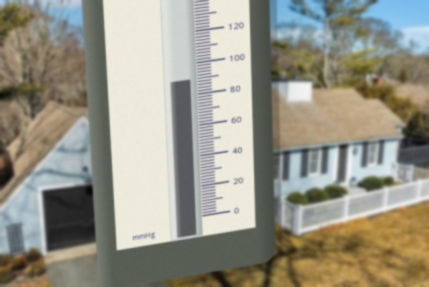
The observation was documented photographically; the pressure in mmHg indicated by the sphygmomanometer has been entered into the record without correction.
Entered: 90 mmHg
